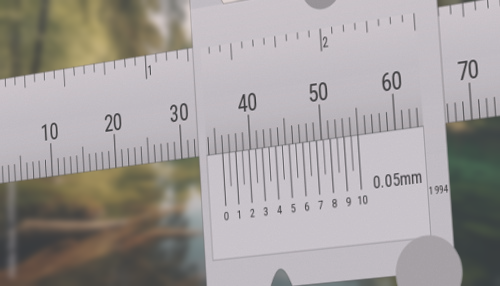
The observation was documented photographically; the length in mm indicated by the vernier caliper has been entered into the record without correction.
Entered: 36.0 mm
